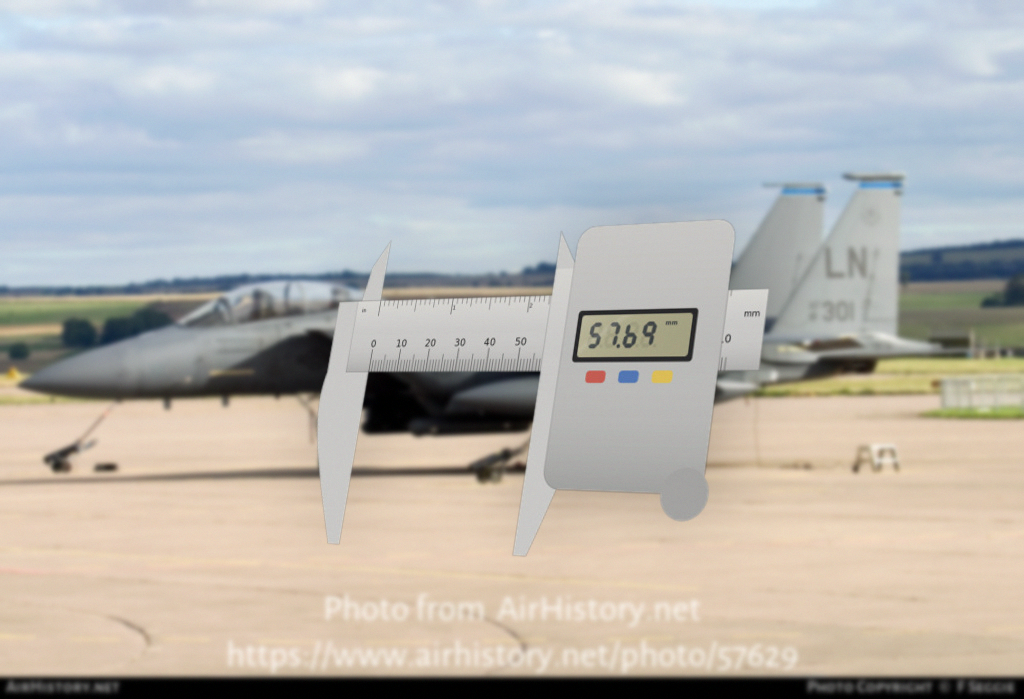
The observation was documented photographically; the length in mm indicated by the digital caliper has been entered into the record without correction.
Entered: 57.69 mm
